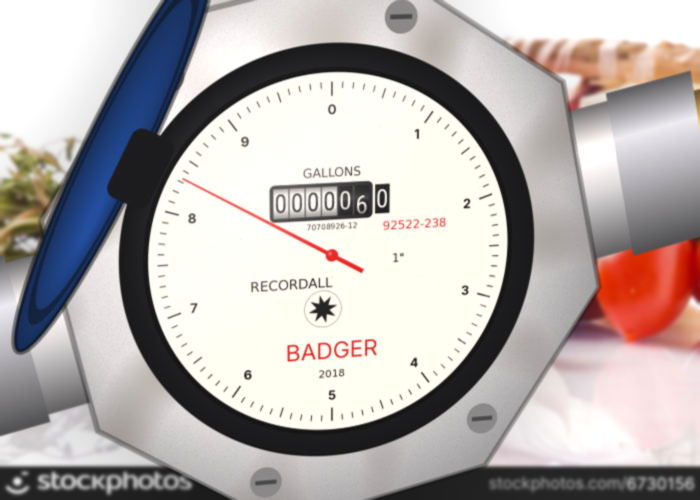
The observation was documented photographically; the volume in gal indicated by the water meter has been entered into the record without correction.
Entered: 58.3 gal
